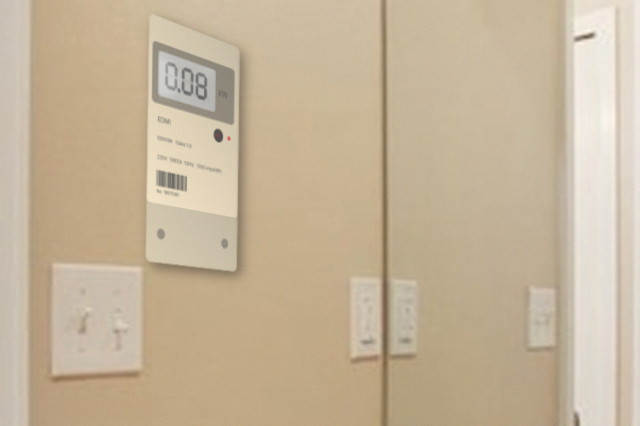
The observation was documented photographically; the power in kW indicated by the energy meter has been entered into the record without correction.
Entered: 0.08 kW
